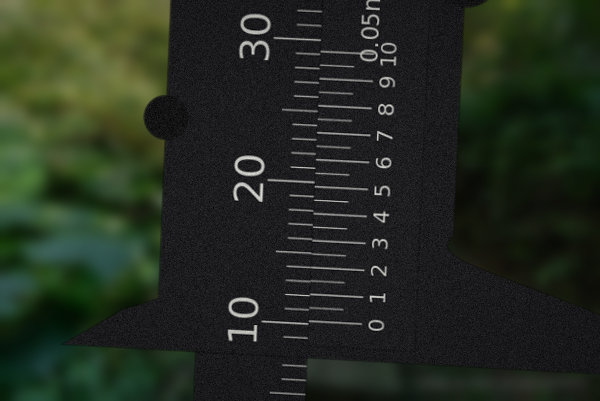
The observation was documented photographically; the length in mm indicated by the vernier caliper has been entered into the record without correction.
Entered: 10.2 mm
